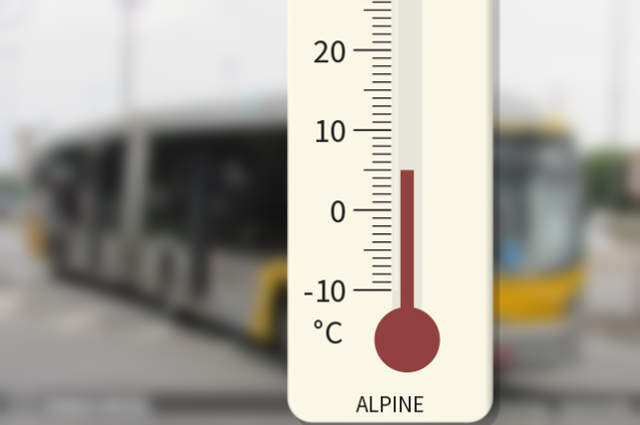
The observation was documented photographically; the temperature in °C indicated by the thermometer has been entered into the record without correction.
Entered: 5 °C
